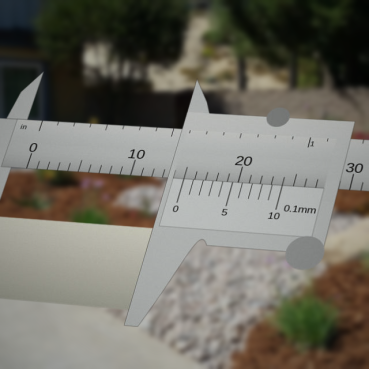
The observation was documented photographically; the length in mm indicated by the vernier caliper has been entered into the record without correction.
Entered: 15.0 mm
